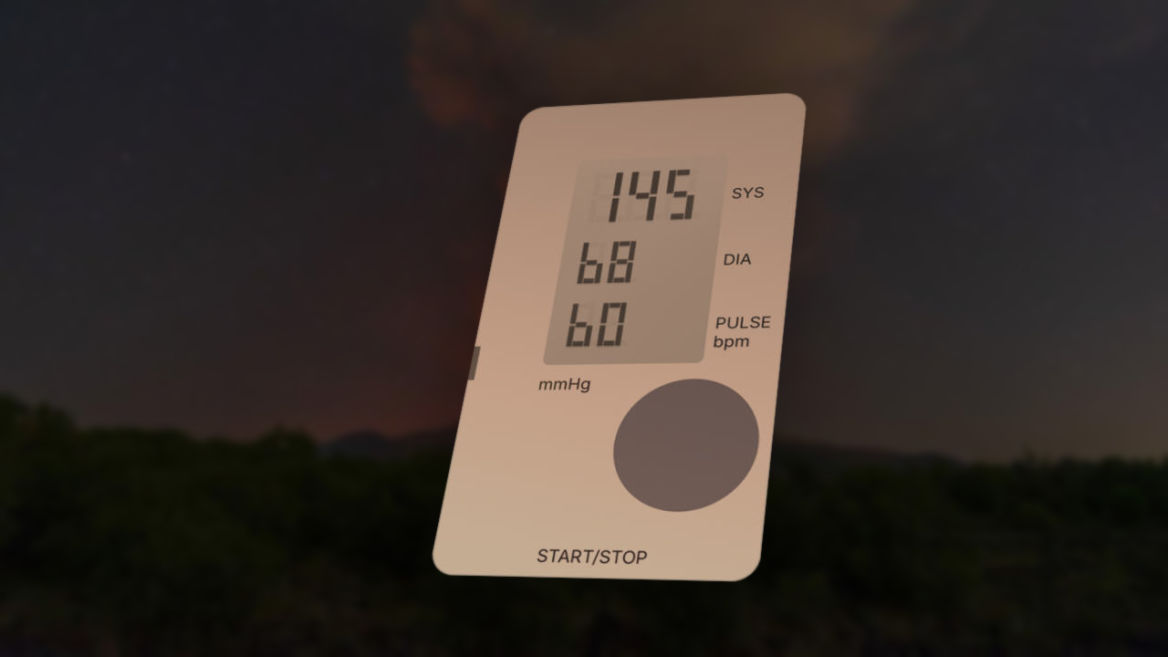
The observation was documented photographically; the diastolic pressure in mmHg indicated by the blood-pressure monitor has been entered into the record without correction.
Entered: 68 mmHg
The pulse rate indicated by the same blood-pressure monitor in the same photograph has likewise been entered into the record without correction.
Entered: 60 bpm
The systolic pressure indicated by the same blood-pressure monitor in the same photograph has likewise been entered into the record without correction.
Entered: 145 mmHg
